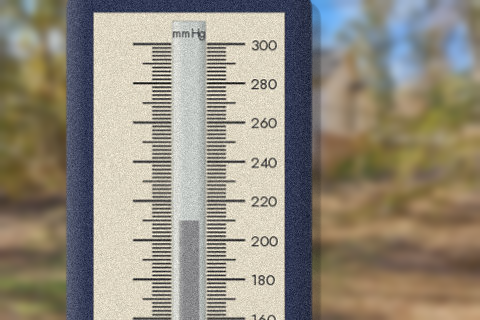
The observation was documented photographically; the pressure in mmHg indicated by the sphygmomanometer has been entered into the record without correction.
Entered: 210 mmHg
